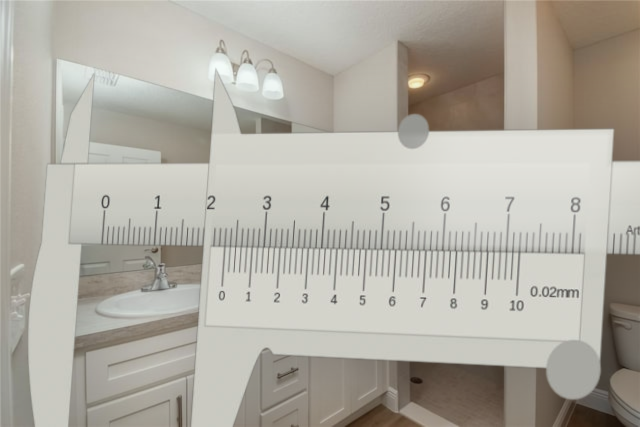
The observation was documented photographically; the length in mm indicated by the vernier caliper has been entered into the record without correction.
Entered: 23.0 mm
